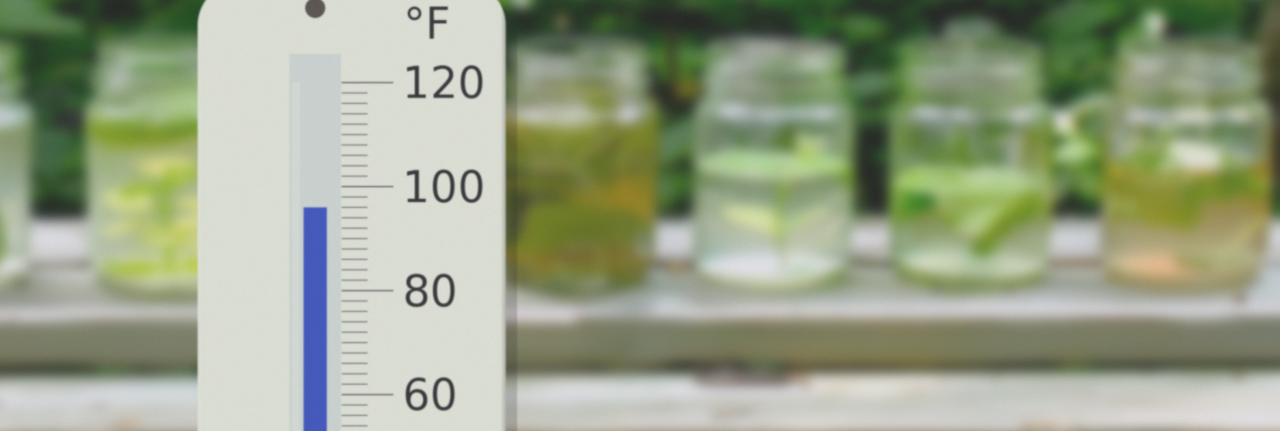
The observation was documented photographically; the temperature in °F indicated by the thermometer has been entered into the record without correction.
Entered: 96 °F
